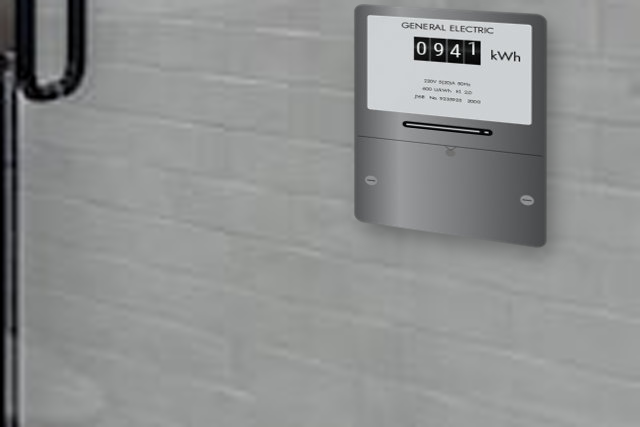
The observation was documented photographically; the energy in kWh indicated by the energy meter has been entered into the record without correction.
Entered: 941 kWh
